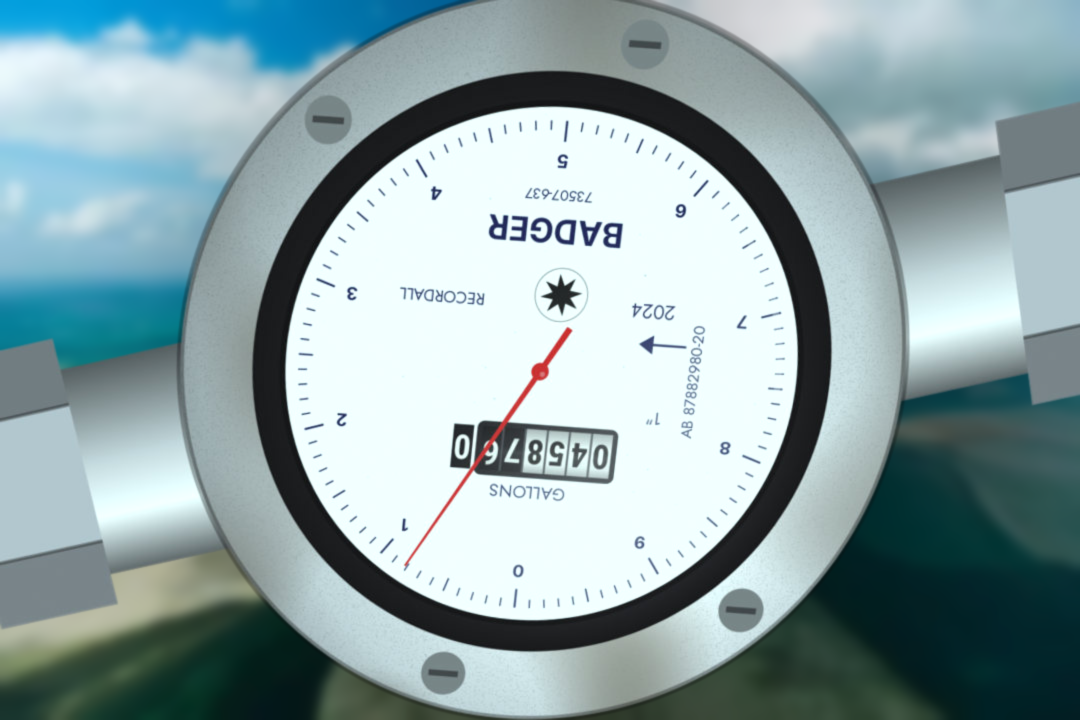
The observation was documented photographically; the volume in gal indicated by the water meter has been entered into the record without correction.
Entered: 458760.8 gal
